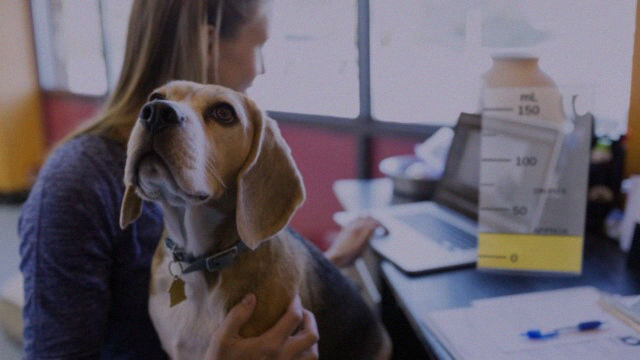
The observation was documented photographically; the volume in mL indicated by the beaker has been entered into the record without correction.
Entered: 25 mL
